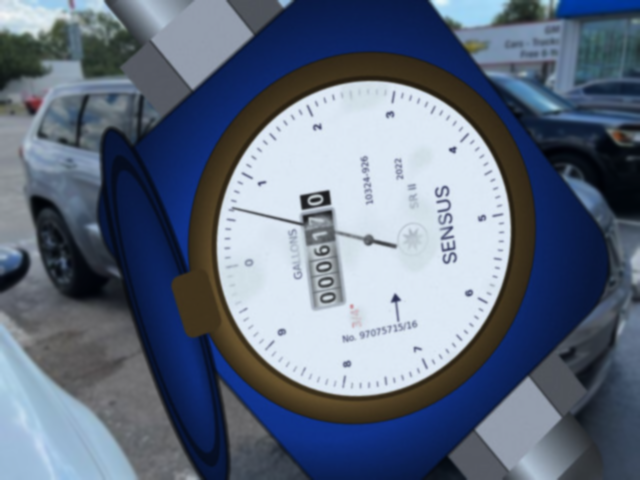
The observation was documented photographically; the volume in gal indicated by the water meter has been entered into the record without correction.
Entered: 6170.6 gal
